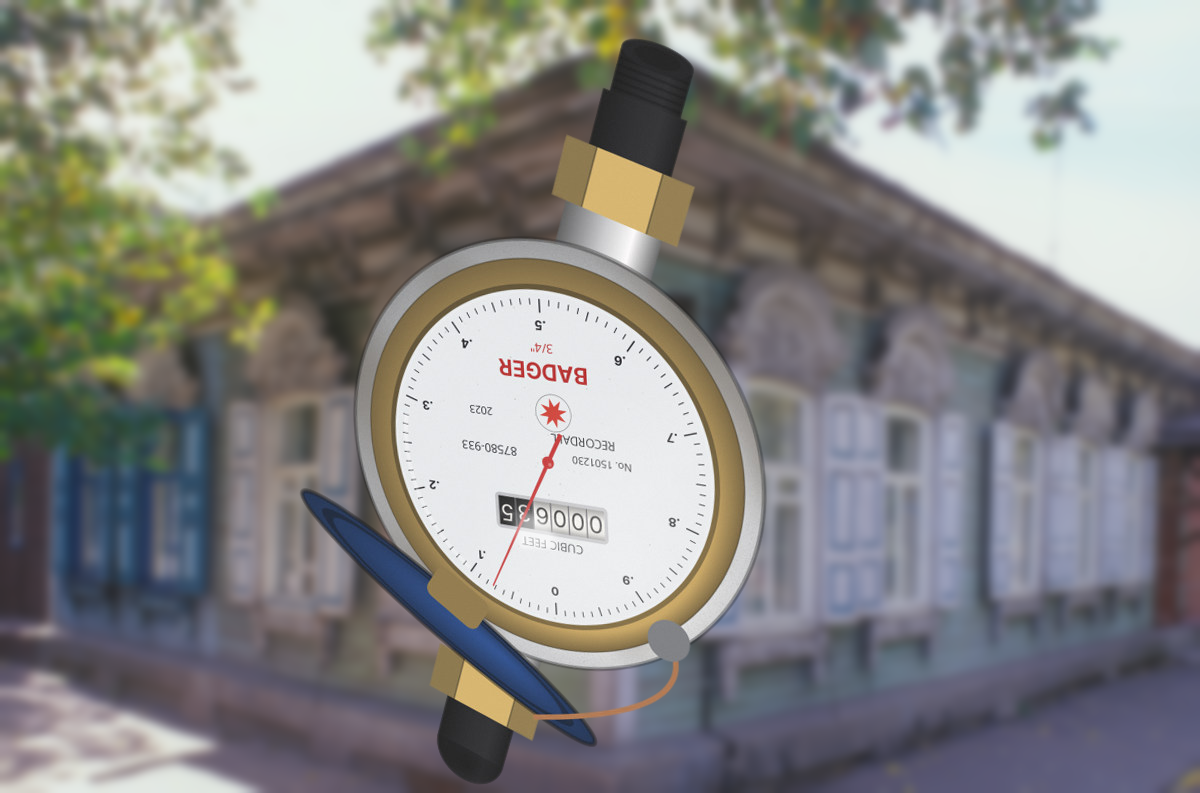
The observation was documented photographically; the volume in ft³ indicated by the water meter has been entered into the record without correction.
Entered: 635.07 ft³
